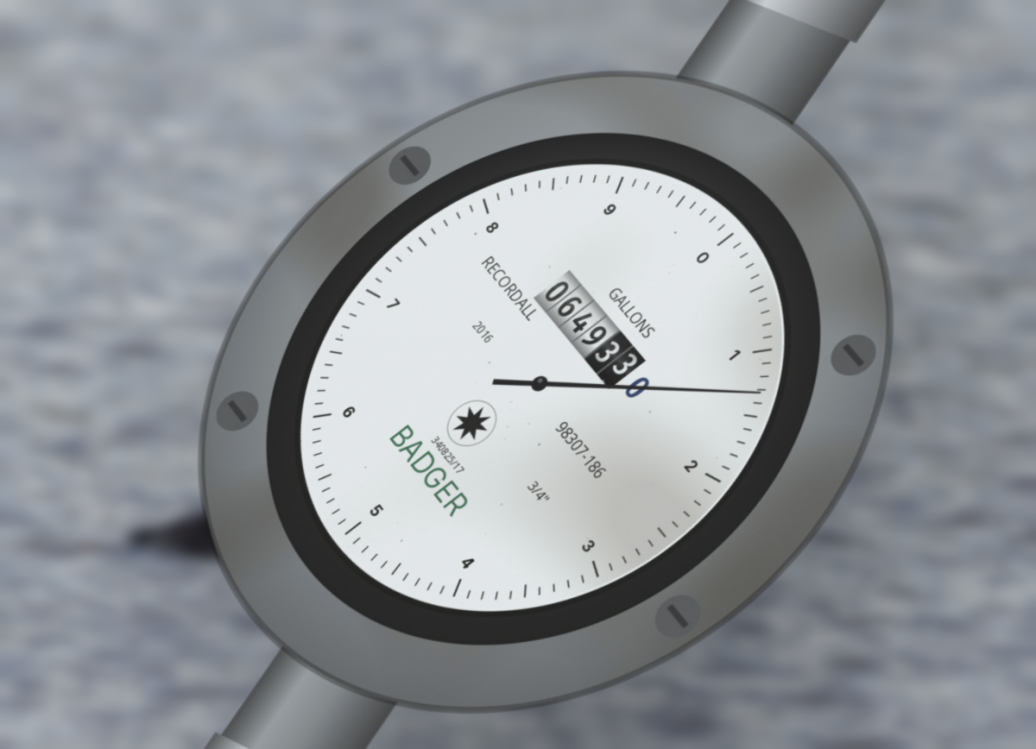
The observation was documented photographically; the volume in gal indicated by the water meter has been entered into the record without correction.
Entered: 649331.3 gal
